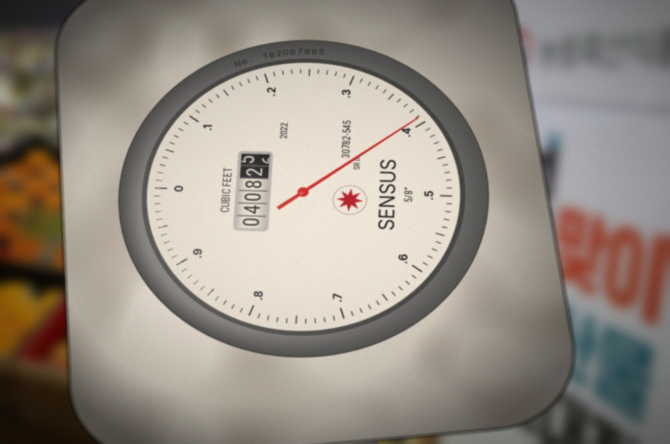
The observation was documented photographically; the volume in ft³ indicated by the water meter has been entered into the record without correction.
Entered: 40825.39 ft³
